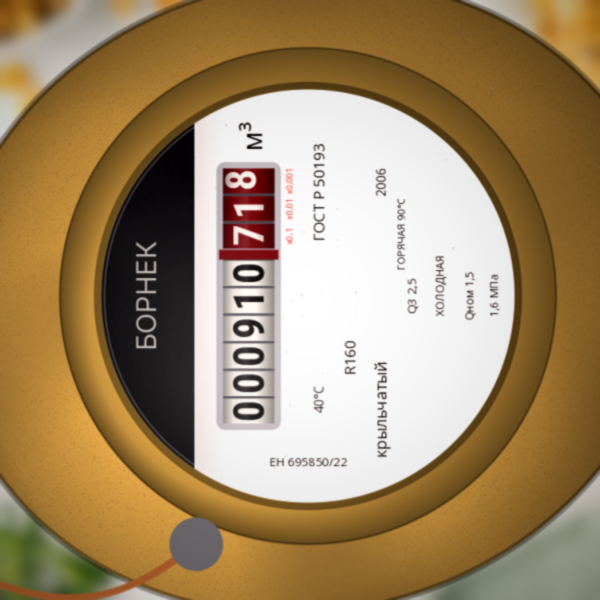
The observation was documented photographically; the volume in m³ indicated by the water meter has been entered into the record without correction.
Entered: 910.718 m³
